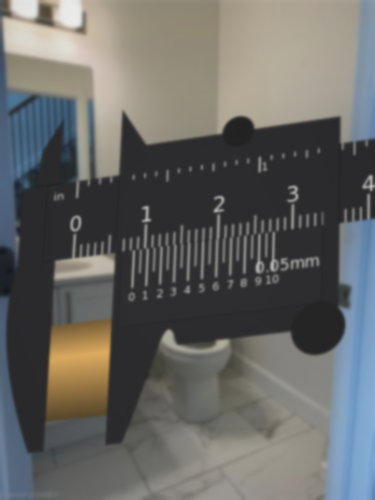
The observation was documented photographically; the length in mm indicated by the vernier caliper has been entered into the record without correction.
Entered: 8.5 mm
